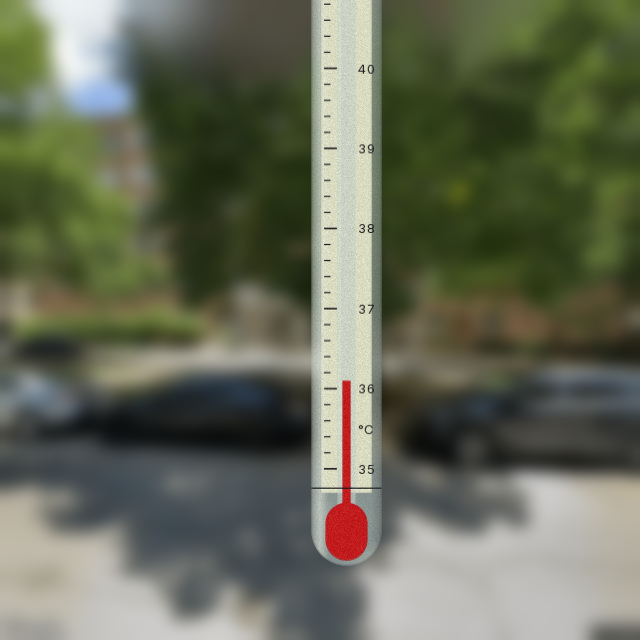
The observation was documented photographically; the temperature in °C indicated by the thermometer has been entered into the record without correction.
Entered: 36.1 °C
